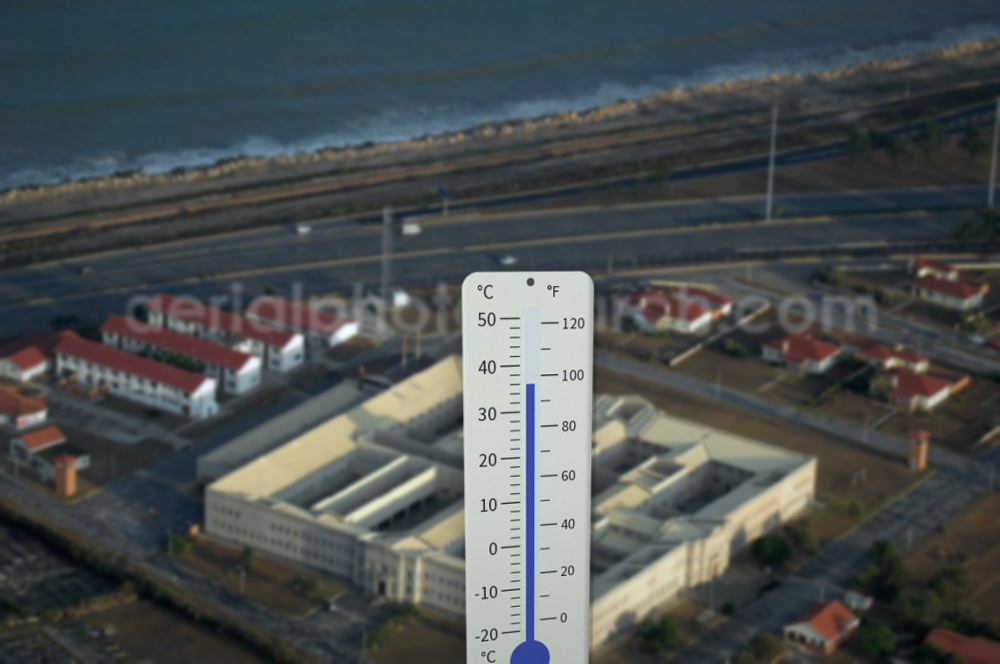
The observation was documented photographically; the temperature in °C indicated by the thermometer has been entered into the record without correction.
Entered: 36 °C
